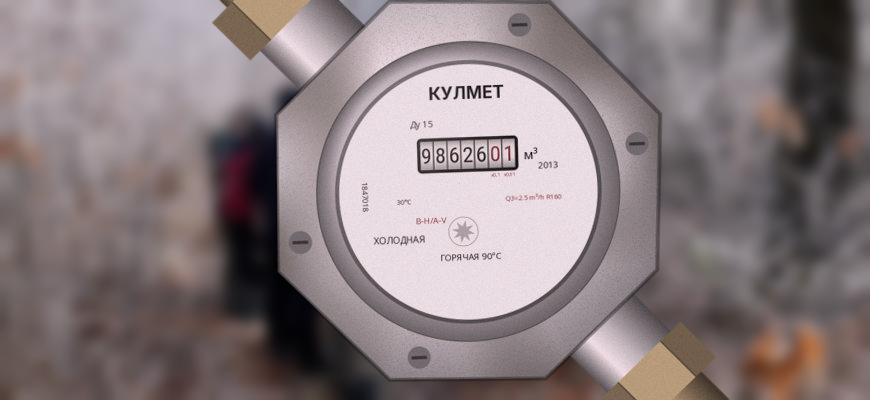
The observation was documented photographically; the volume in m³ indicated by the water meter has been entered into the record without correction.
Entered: 98626.01 m³
